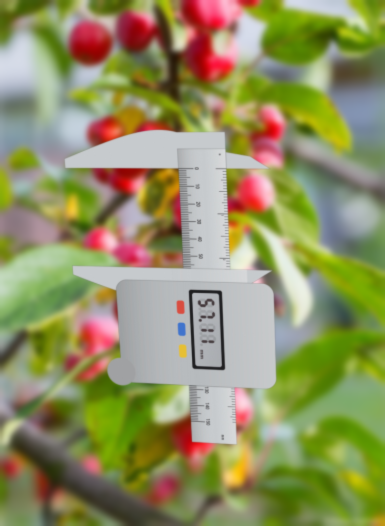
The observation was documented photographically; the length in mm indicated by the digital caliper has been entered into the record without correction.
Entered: 57.11 mm
